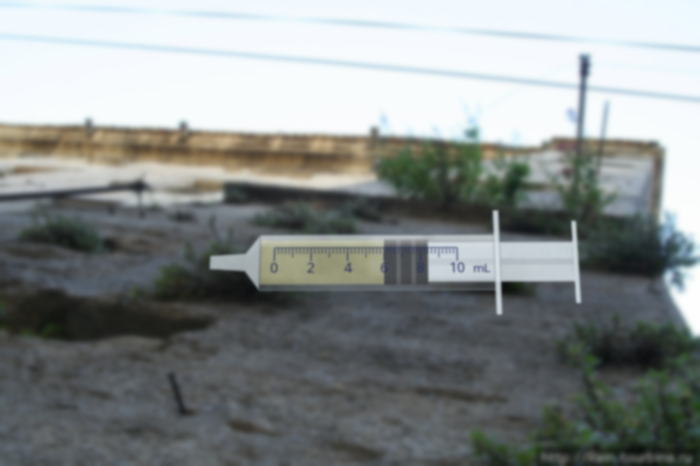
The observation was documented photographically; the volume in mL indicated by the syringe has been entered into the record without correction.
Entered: 6 mL
